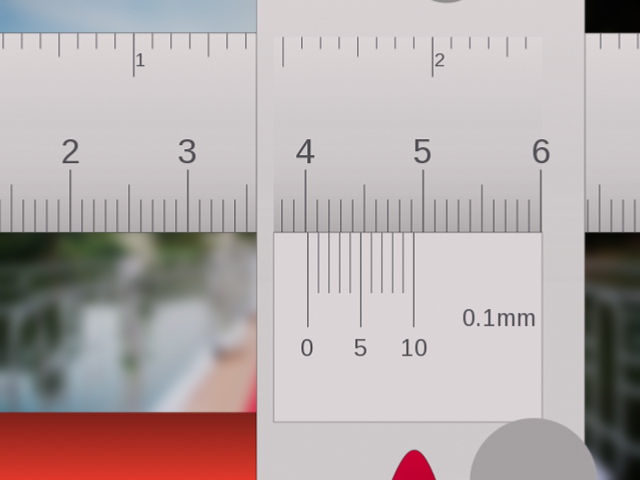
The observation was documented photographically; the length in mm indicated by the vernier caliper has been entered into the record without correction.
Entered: 40.2 mm
